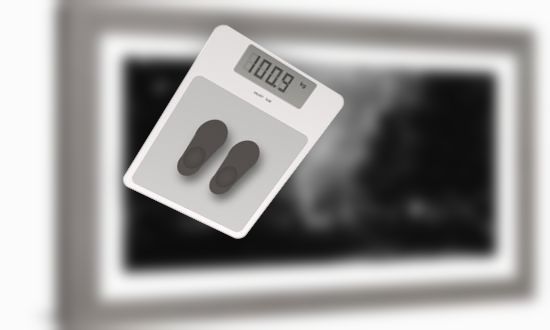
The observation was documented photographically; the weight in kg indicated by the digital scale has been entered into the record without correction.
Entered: 100.9 kg
